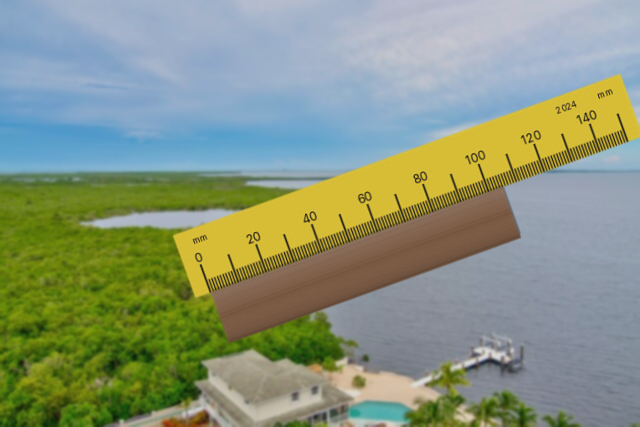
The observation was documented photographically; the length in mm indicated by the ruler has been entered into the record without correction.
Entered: 105 mm
